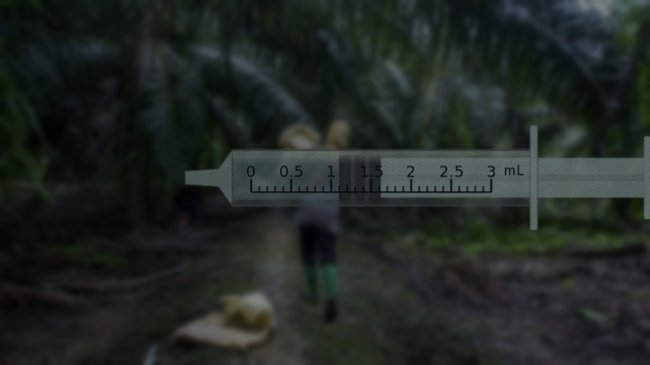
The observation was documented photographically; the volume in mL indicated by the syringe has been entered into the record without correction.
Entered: 1.1 mL
